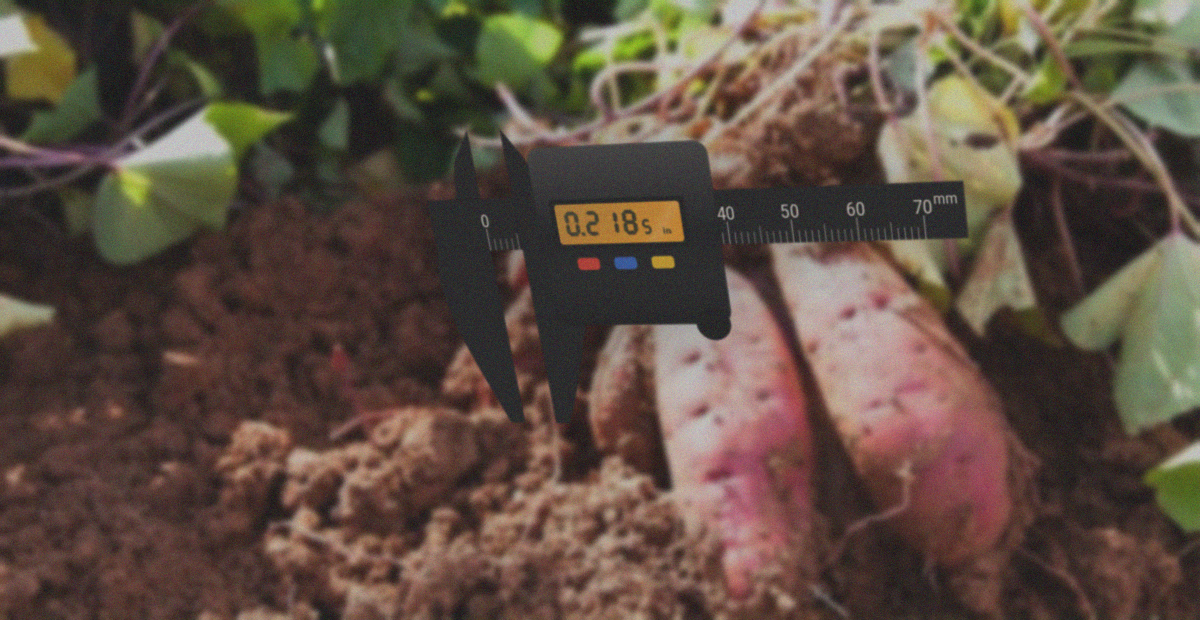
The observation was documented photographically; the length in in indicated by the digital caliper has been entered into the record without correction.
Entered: 0.2185 in
